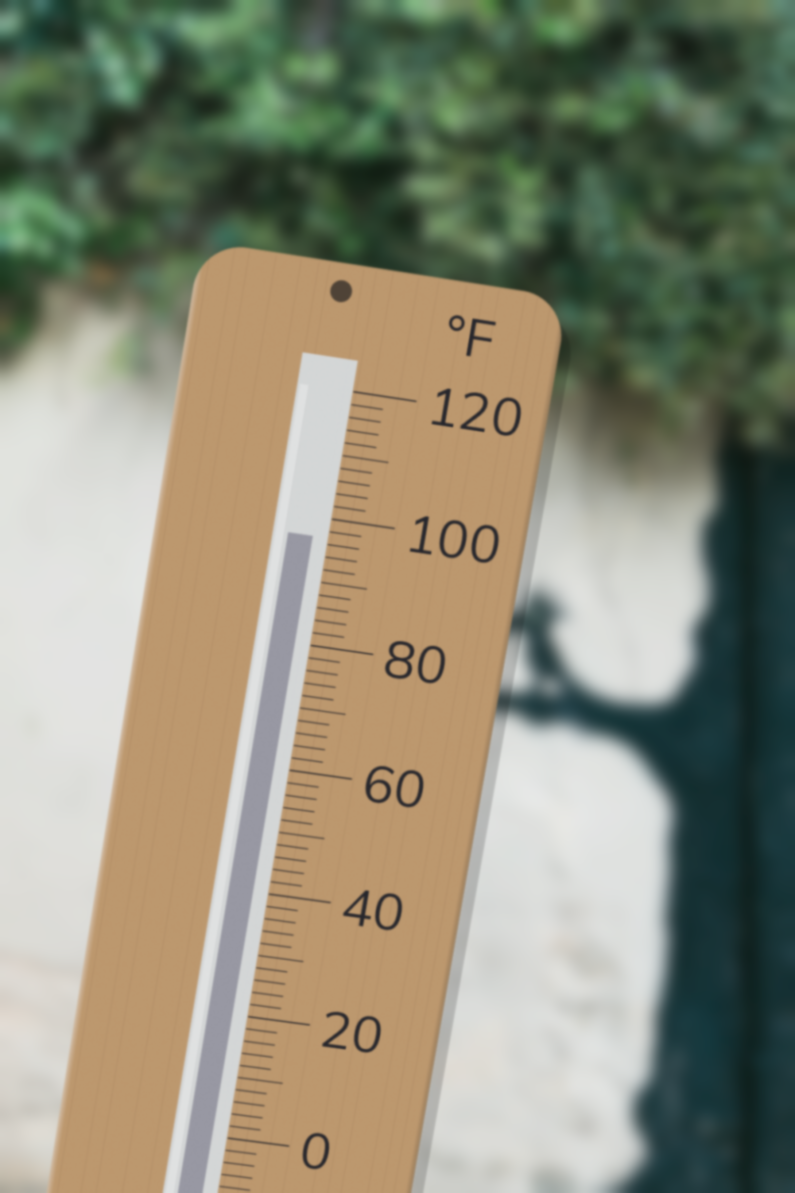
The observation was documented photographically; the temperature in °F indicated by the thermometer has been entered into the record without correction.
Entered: 97 °F
